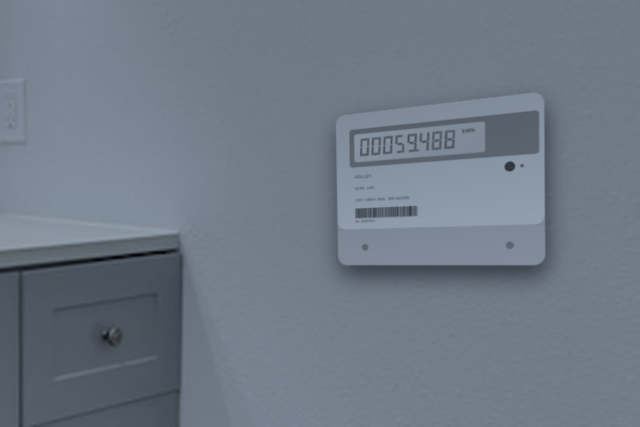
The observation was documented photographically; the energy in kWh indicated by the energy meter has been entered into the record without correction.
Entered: 59.488 kWh
